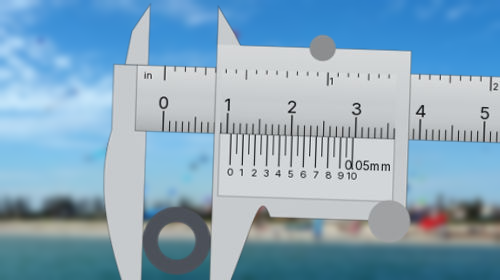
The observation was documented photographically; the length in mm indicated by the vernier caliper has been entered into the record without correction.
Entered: 10.6 mm
